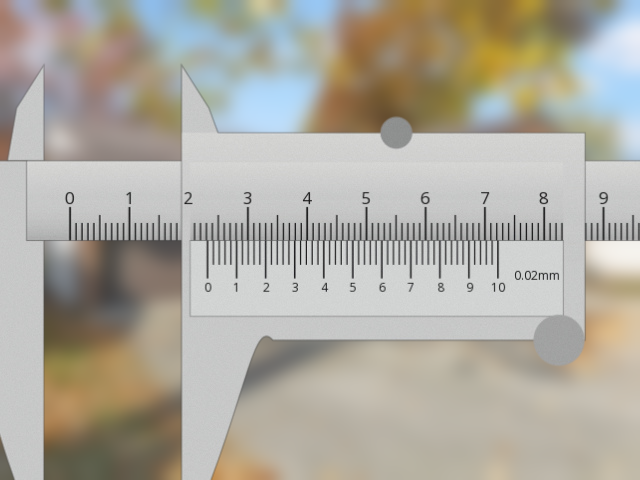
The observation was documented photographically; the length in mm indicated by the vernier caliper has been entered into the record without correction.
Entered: 23.2 mm
